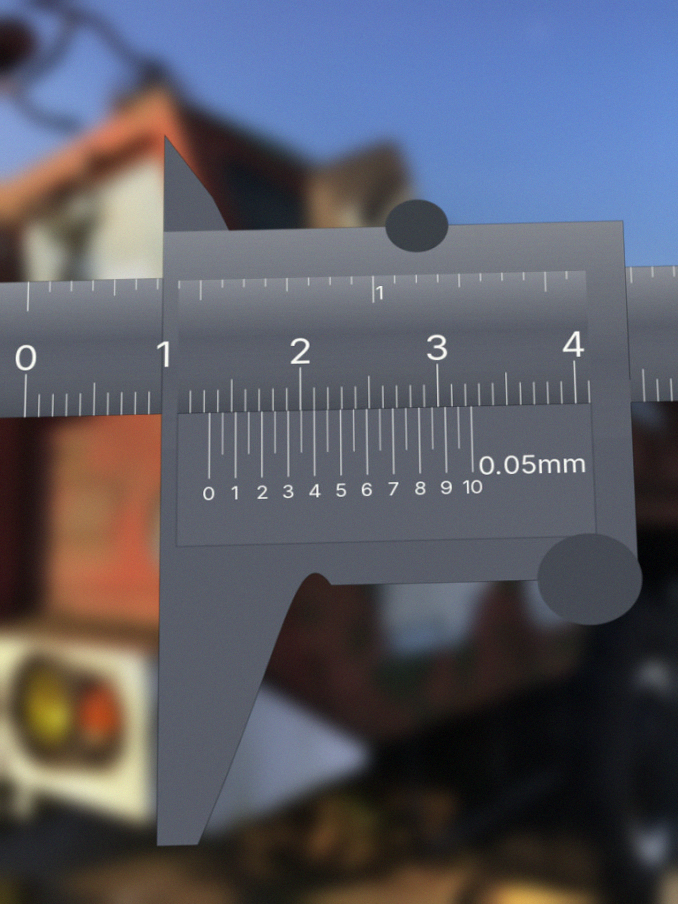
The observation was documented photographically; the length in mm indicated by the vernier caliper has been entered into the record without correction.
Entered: 13.4 mm
